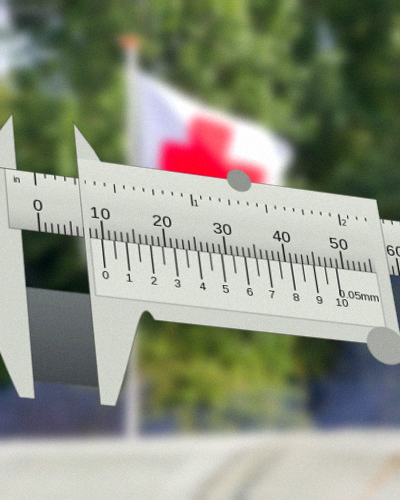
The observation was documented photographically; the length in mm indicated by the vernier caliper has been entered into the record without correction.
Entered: 9.8 mm
